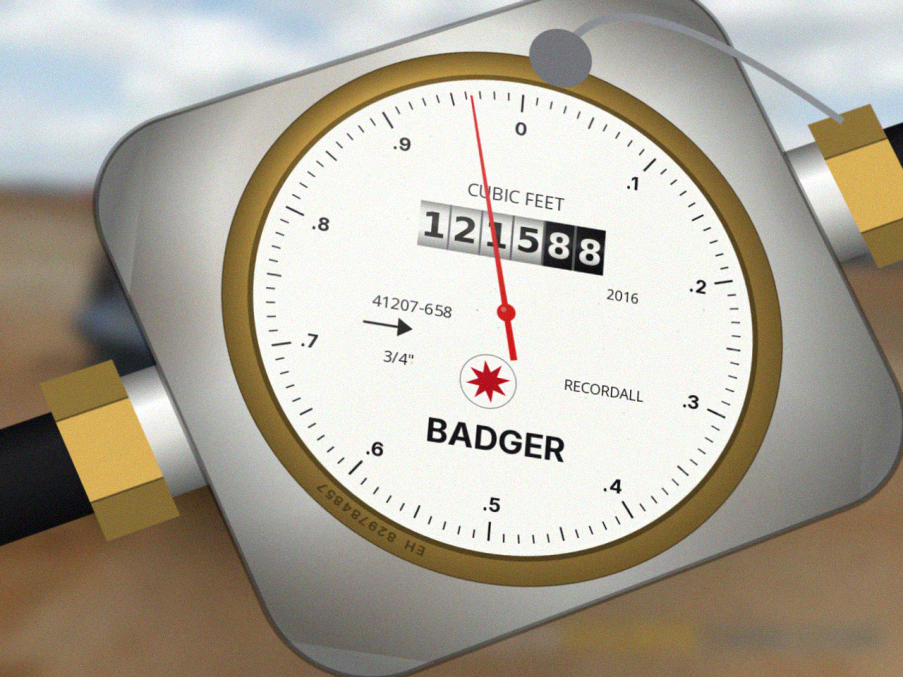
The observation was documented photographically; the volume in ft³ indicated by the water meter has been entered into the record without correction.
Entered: 121587.96 ft³
